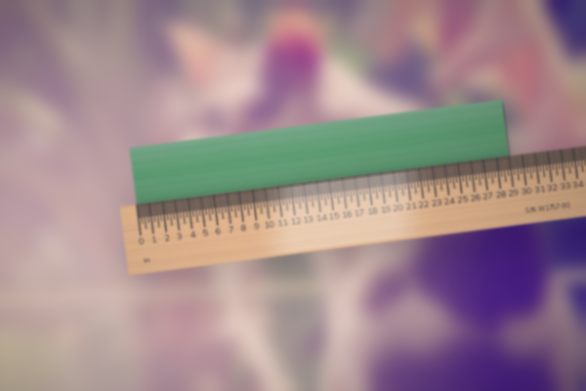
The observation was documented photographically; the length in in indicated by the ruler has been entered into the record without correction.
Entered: 29 in
